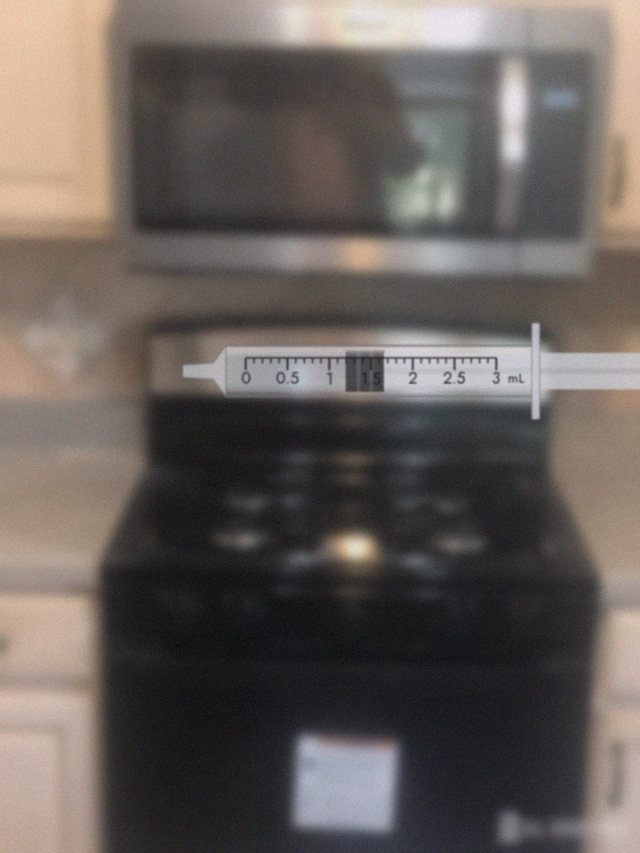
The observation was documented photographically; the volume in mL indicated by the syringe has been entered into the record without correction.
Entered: 1.2 mL
